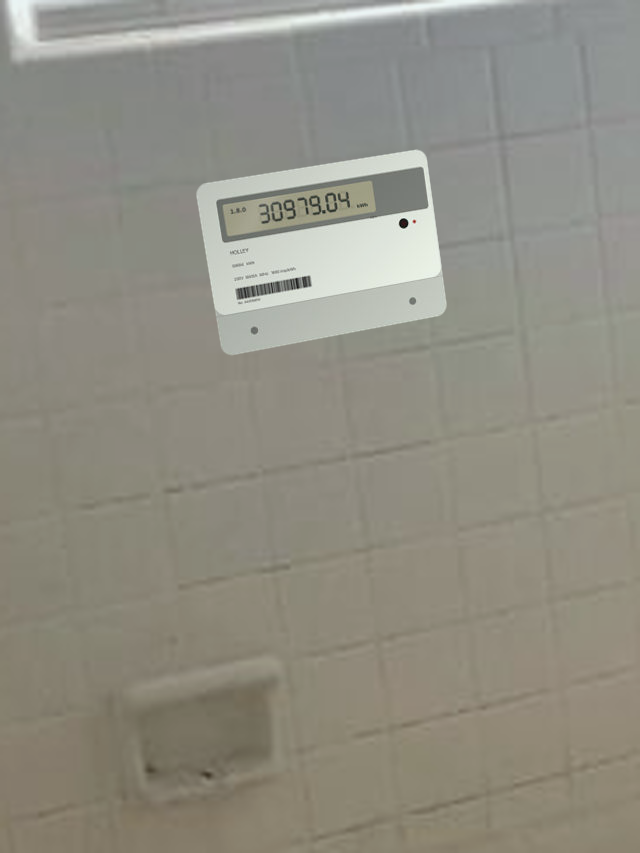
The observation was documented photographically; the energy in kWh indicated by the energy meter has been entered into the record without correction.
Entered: 30979.04 kWh
